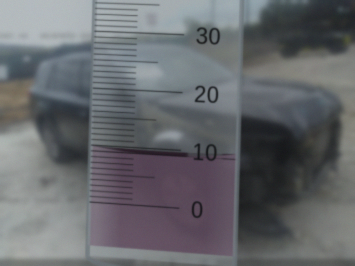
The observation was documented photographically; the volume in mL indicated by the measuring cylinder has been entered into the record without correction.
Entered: 9 mL
